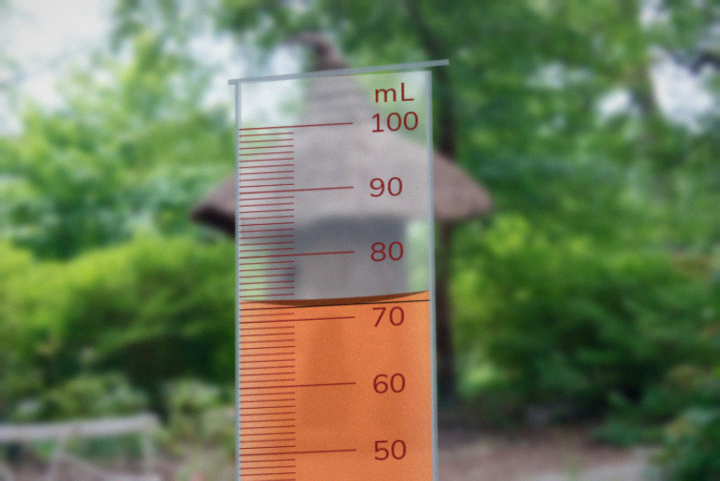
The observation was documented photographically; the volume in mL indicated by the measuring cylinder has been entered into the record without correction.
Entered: 72 mL
